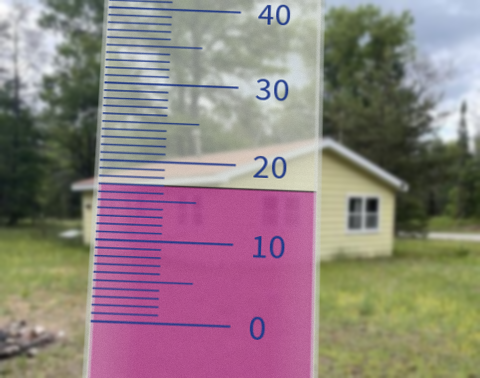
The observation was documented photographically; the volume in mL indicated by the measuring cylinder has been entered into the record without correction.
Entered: 17 mL
